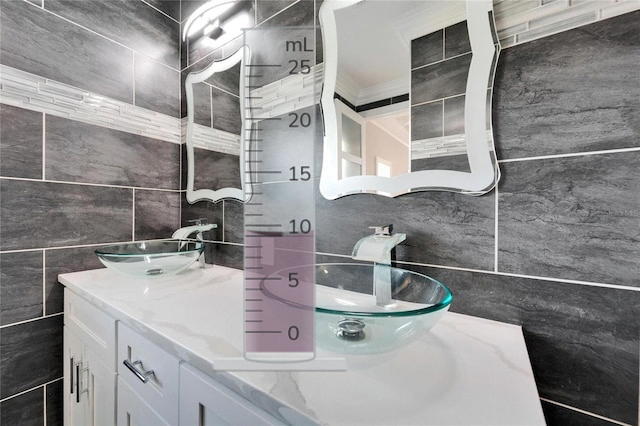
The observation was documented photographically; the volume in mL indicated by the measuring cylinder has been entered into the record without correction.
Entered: 9 mL
